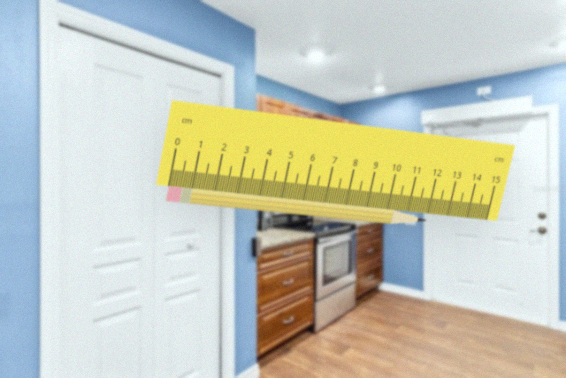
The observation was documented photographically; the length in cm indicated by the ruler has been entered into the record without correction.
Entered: 12 cm
